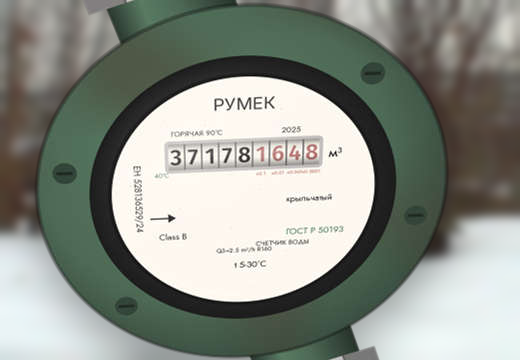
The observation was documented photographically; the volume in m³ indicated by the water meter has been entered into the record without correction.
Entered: 37178.1648 m³
